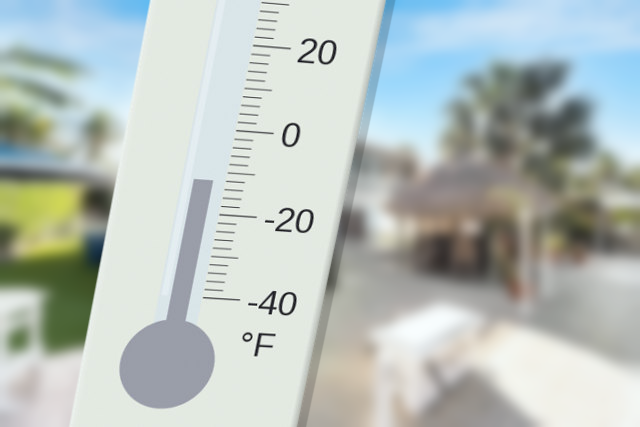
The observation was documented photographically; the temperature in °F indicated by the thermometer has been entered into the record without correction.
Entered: -12 °F
